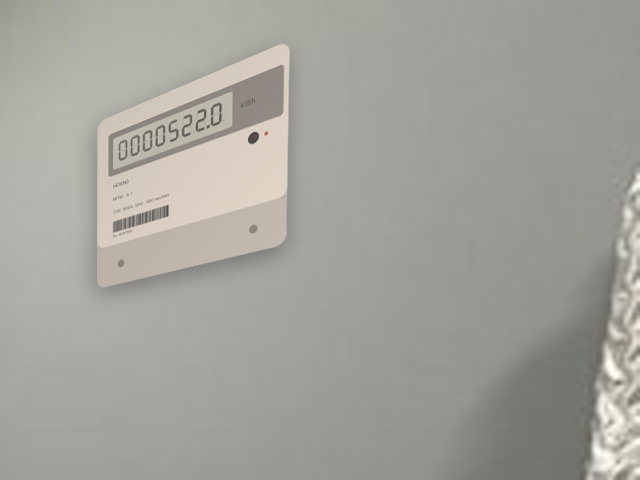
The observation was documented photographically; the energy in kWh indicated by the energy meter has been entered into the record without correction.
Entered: 522.0 kWh
